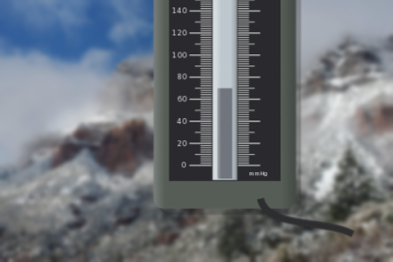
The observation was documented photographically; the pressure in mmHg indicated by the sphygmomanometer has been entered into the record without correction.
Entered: 70 mmHg
